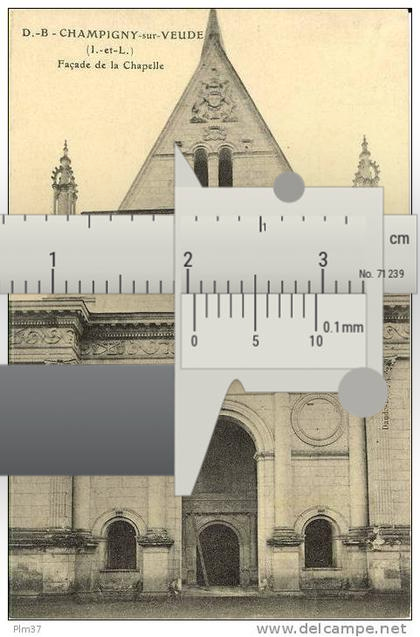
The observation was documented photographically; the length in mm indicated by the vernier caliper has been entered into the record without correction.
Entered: 20.5 mm
